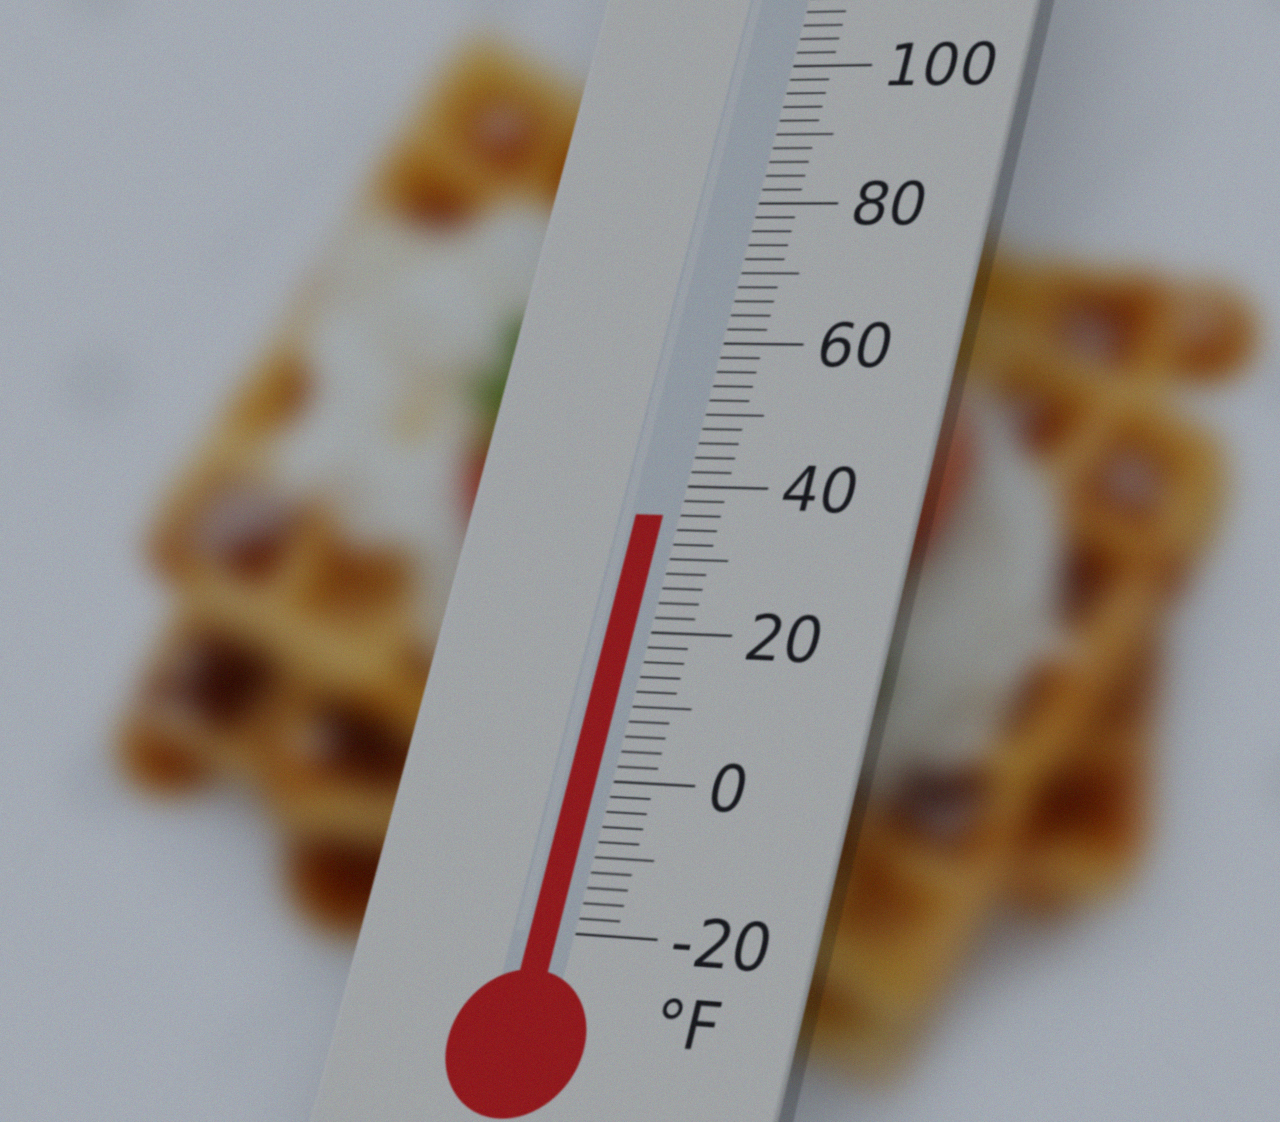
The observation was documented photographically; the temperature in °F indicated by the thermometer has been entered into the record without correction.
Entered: 36 °F
